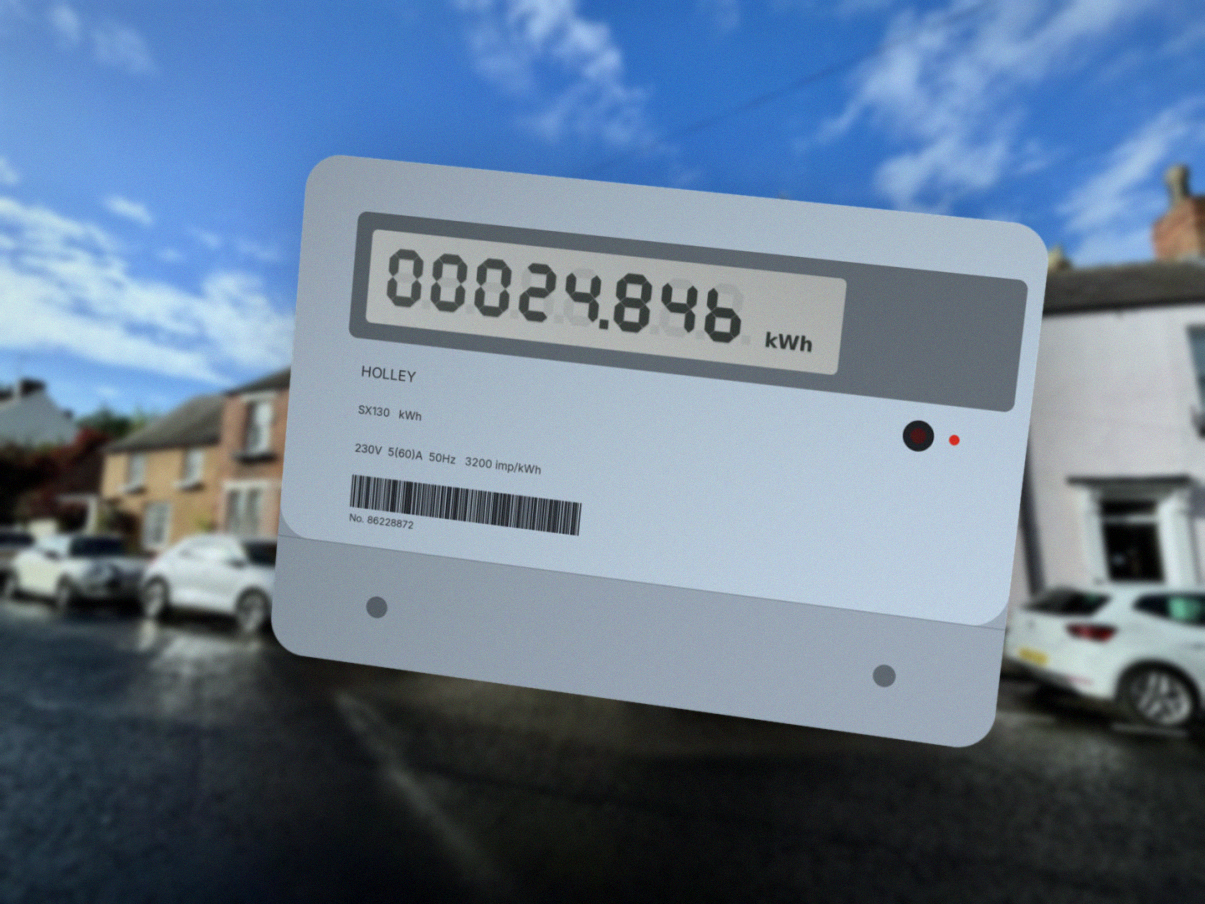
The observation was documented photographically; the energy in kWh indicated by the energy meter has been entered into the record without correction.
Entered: 24.846 kWh
